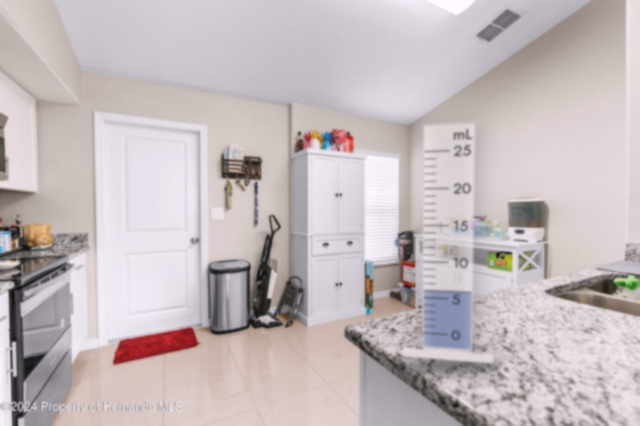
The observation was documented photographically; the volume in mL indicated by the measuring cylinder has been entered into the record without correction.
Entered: 6 mL
